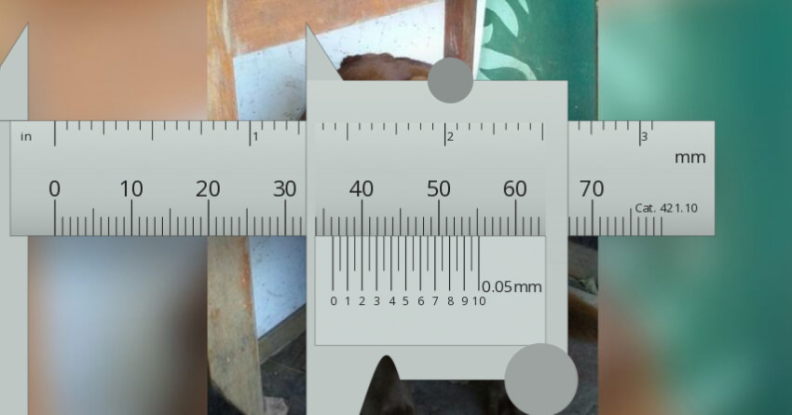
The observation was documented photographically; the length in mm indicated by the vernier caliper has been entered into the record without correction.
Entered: 36.2 mm
